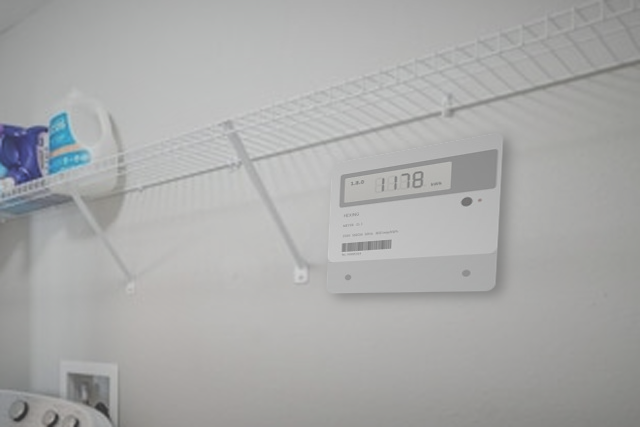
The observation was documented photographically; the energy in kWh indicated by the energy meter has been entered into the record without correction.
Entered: 1178 kWh
